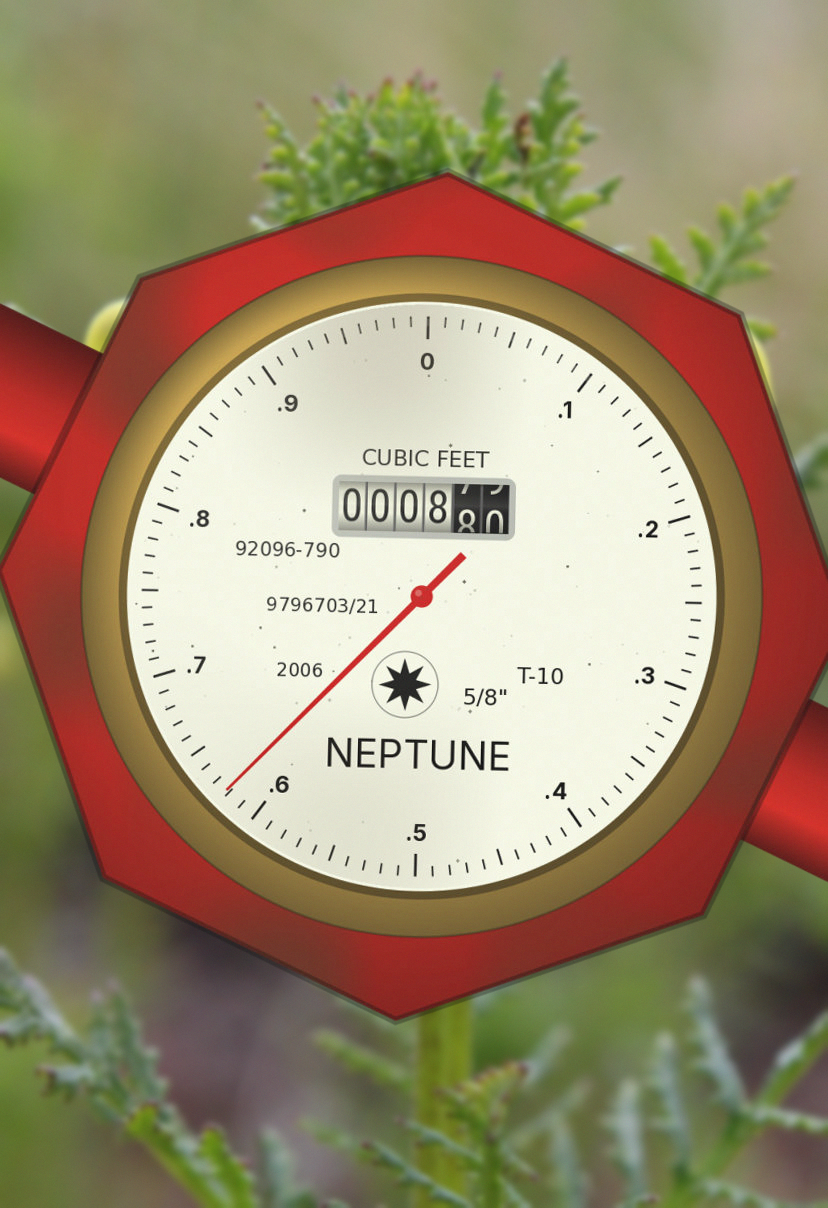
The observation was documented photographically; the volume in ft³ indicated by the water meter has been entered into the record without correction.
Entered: 879.62 ft³
